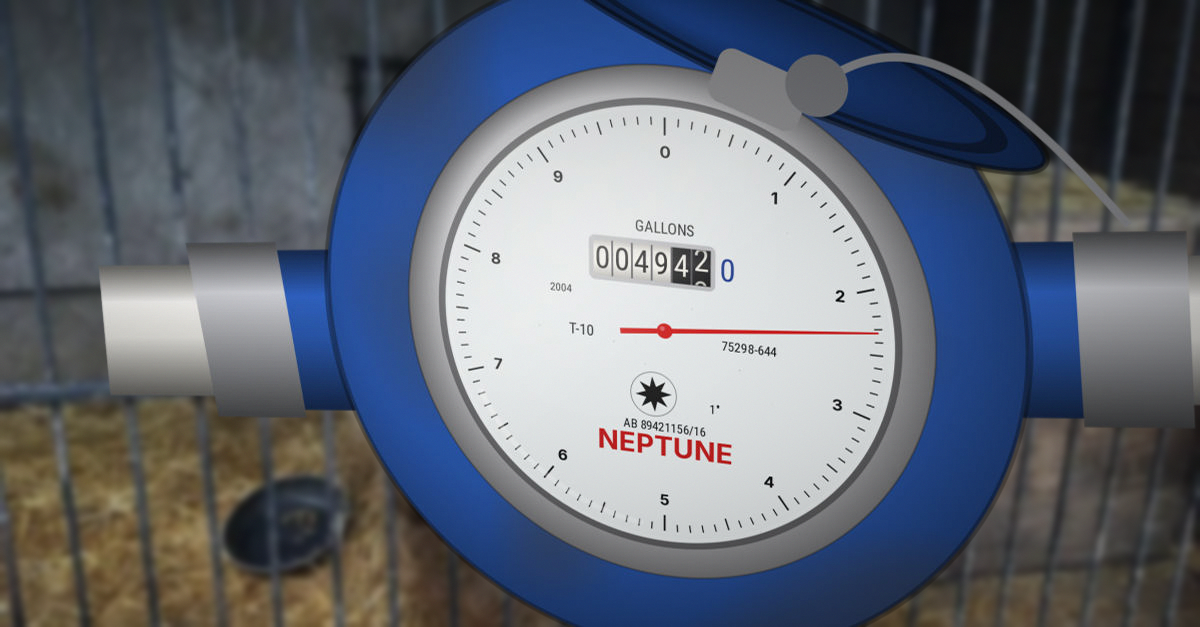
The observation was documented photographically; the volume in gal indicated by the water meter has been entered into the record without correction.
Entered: 49422.3 gal
